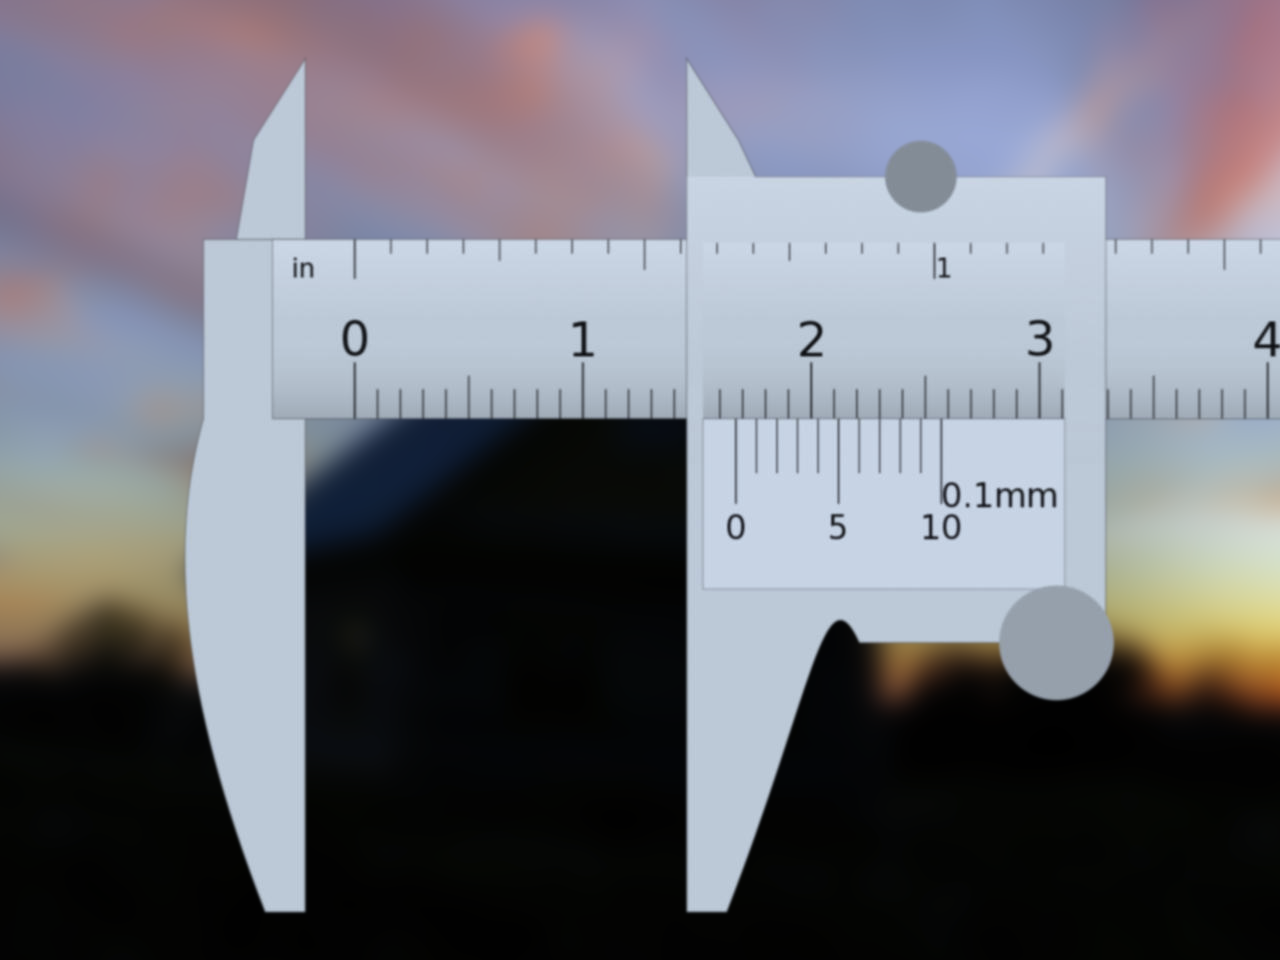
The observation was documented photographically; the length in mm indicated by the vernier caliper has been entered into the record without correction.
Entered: 16.7 mm
